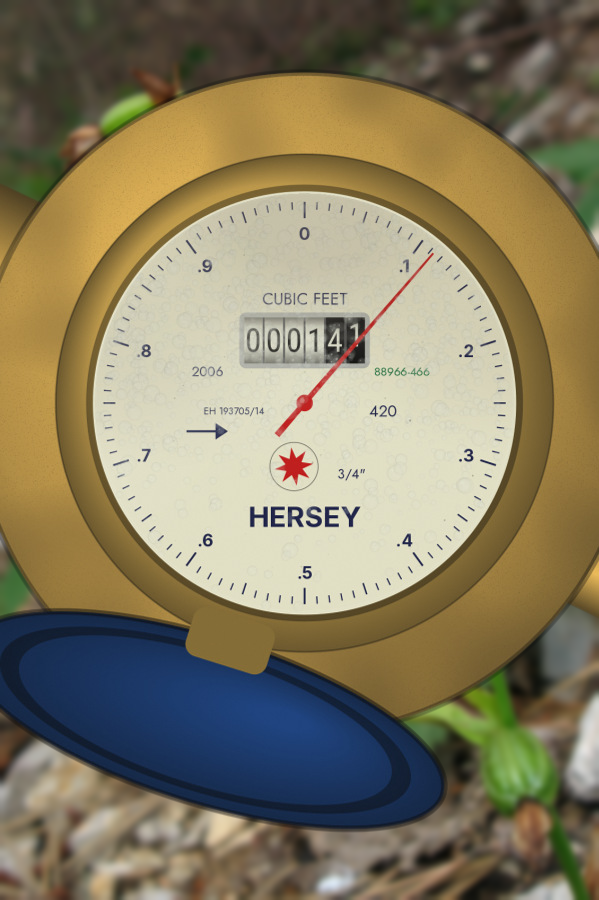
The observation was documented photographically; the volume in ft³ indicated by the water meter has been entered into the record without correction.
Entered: 141.11 ft³
